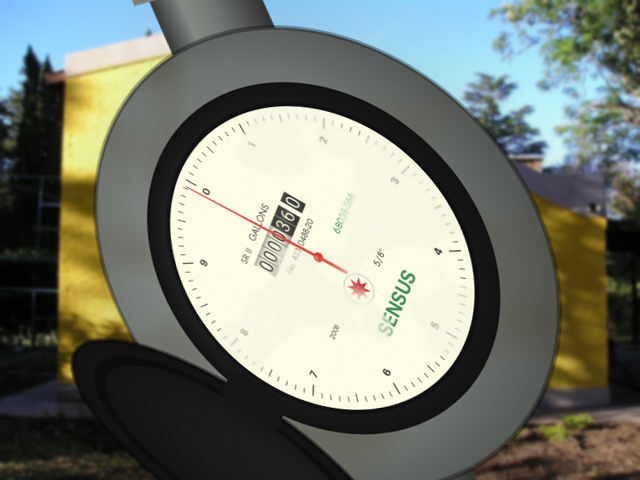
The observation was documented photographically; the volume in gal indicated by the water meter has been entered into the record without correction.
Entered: 359.9 gal
